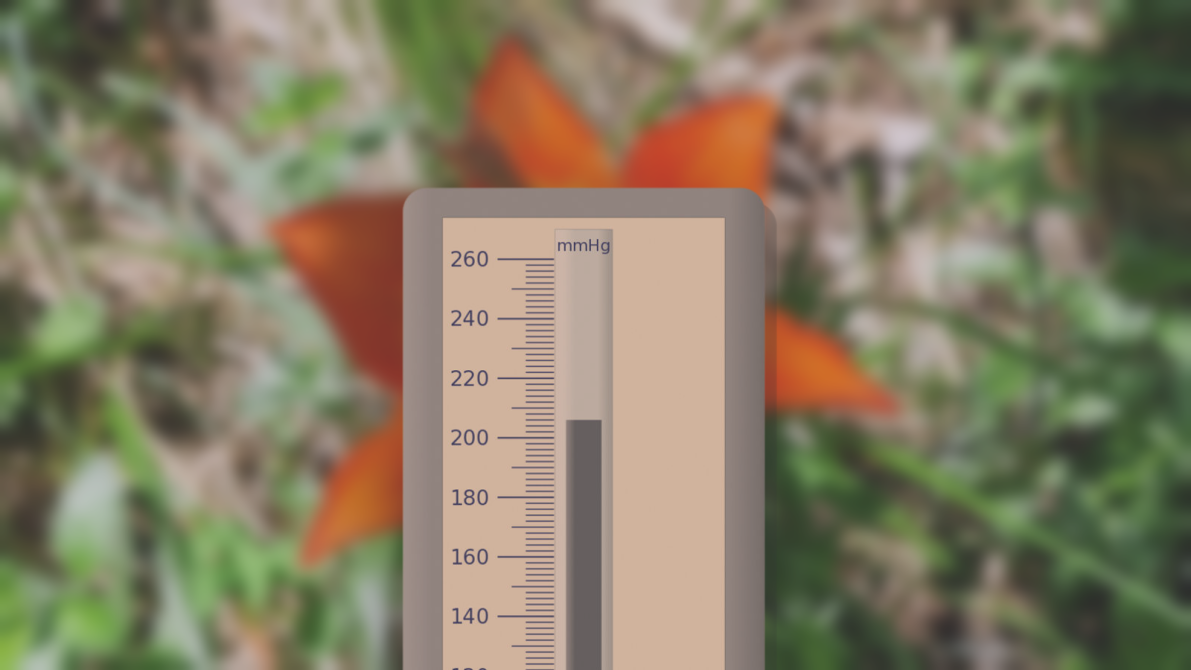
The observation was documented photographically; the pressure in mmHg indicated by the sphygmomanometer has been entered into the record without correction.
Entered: 206 mmHg
